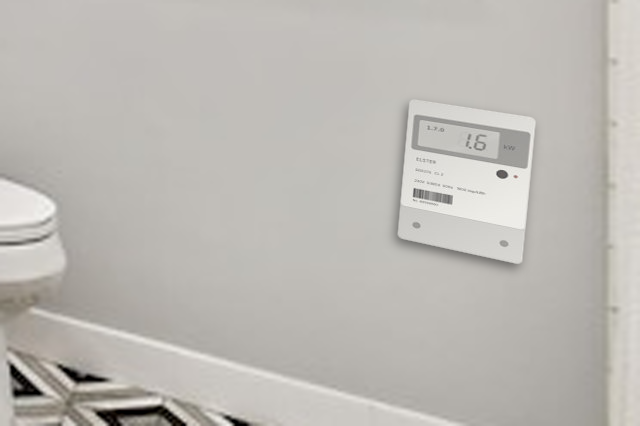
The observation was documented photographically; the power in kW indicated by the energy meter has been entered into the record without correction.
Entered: 1.6 kW
